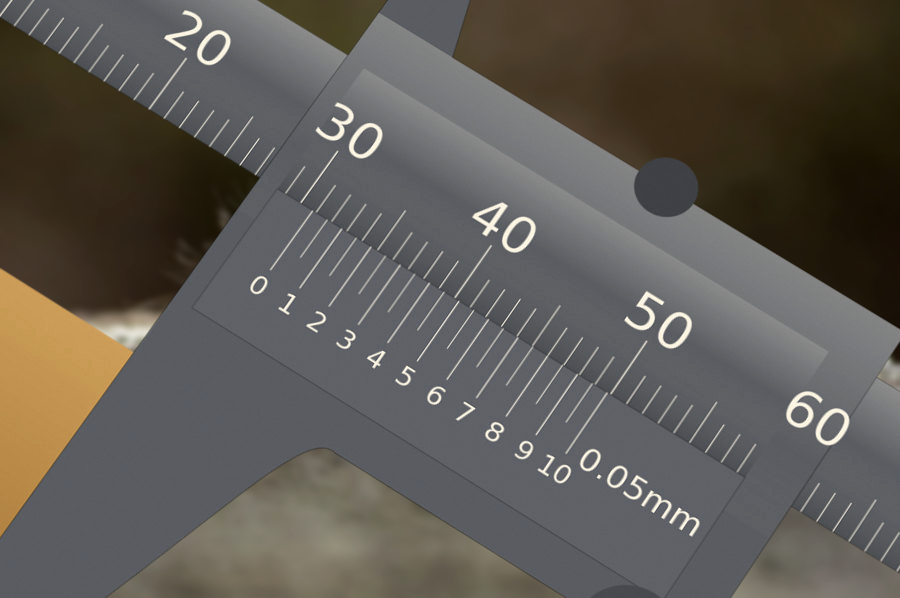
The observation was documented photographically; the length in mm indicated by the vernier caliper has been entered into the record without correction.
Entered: 30.8 mm
